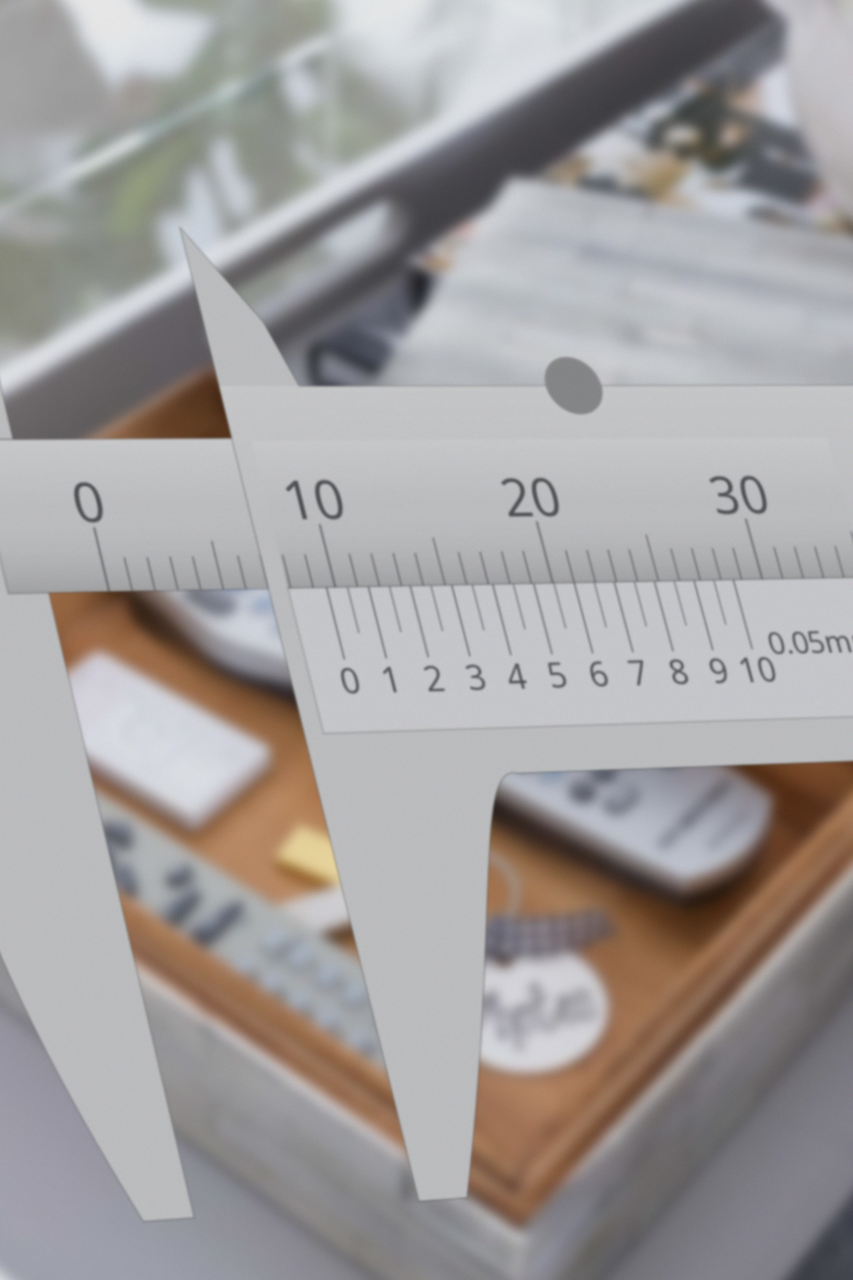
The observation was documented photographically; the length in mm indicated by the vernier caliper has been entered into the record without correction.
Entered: 9.6 mm
